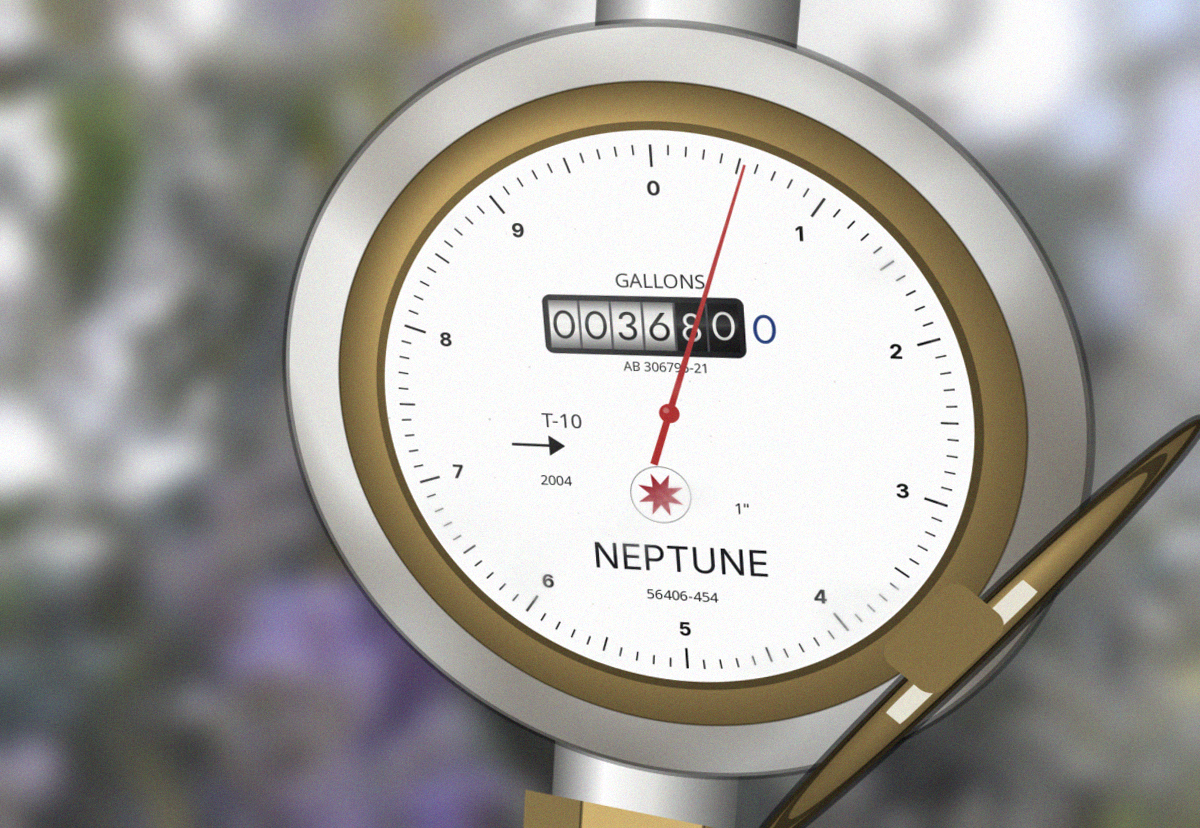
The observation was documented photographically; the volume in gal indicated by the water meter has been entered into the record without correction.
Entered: 36800.5 gal
